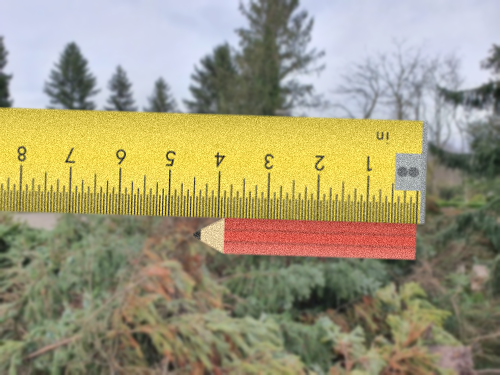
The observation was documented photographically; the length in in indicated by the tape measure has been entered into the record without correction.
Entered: 4.5 in
